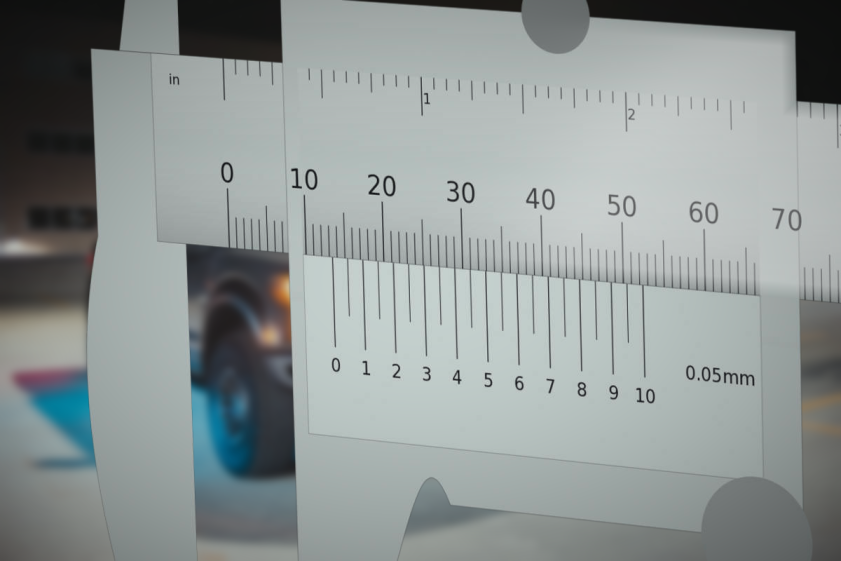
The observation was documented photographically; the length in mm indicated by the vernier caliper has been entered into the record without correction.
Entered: 13.4 mm
